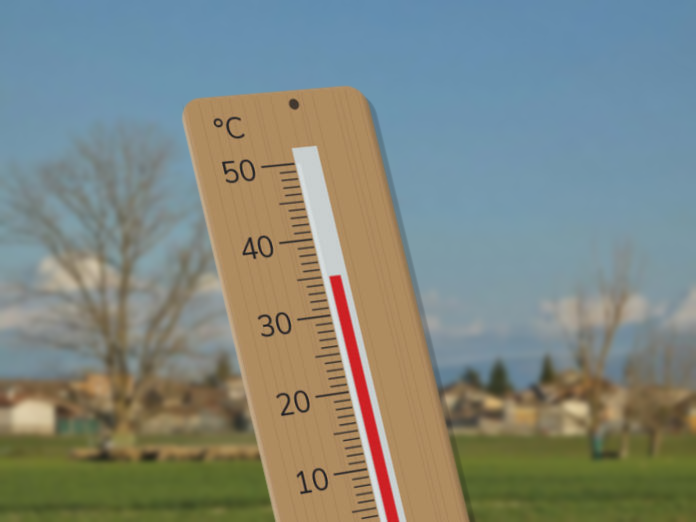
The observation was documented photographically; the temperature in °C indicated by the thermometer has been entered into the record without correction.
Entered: 35 °C
